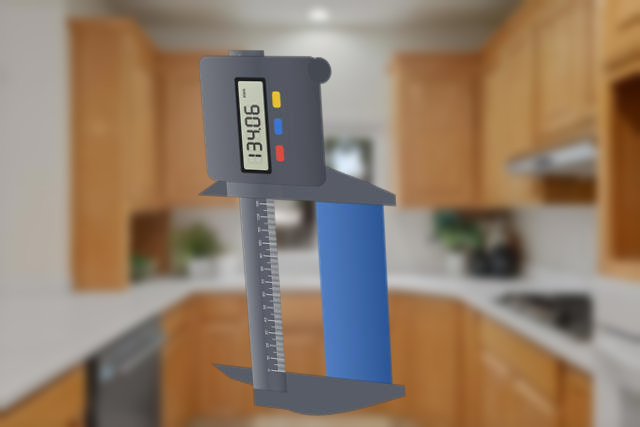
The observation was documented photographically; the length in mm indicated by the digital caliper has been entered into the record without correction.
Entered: 134.06 mm
